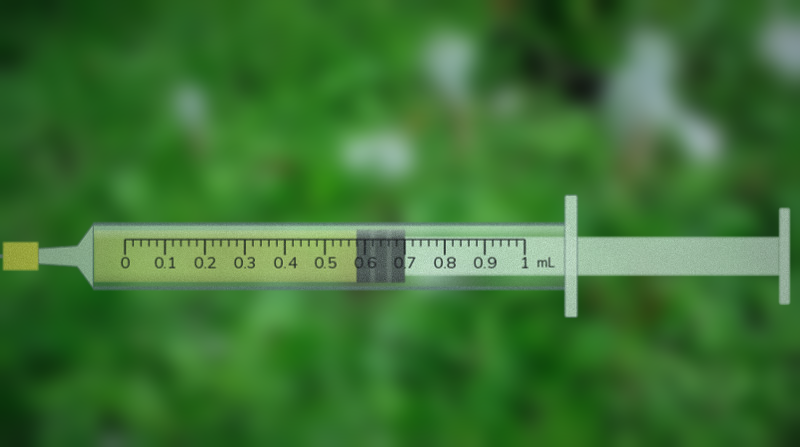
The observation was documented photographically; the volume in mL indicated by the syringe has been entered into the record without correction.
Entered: 0.58 mL
